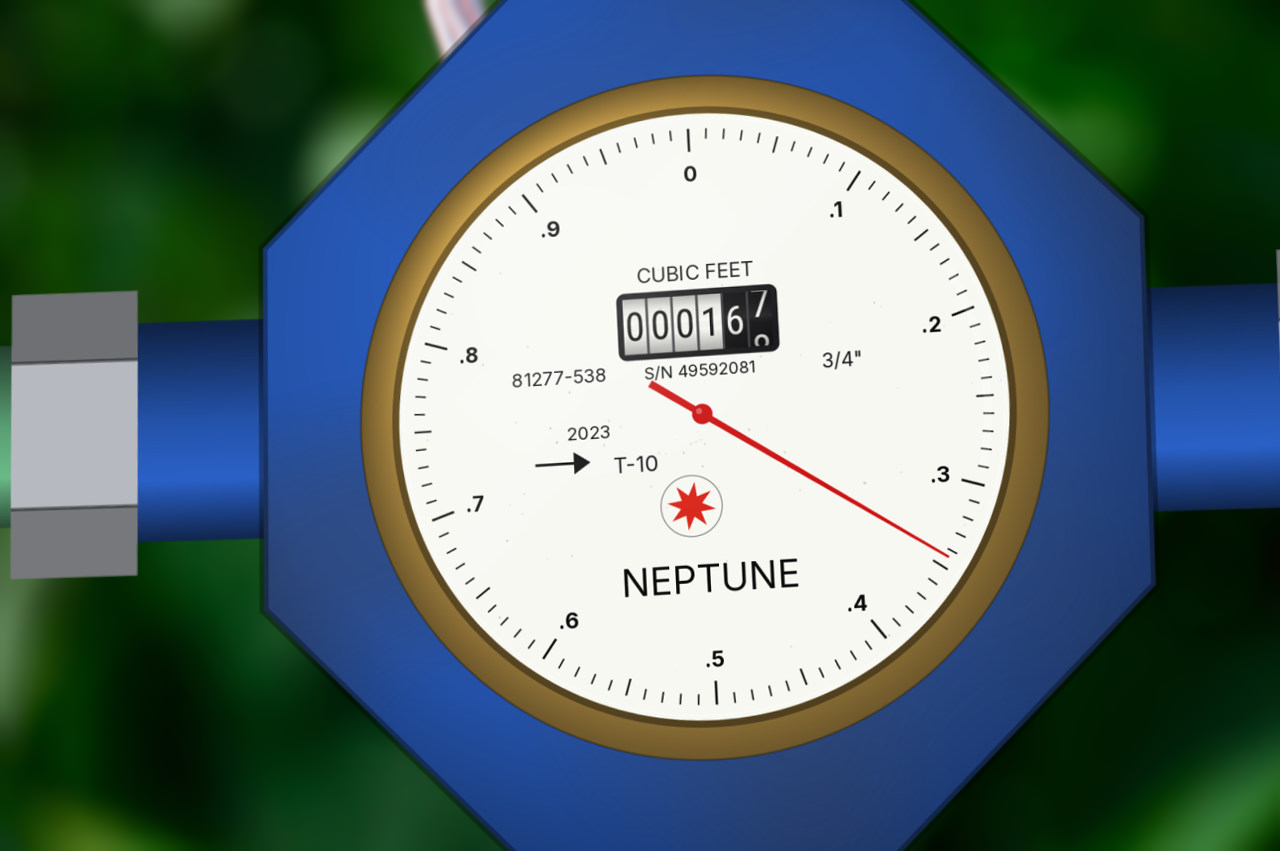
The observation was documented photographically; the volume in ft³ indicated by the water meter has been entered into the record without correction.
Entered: 167.34 ft³
